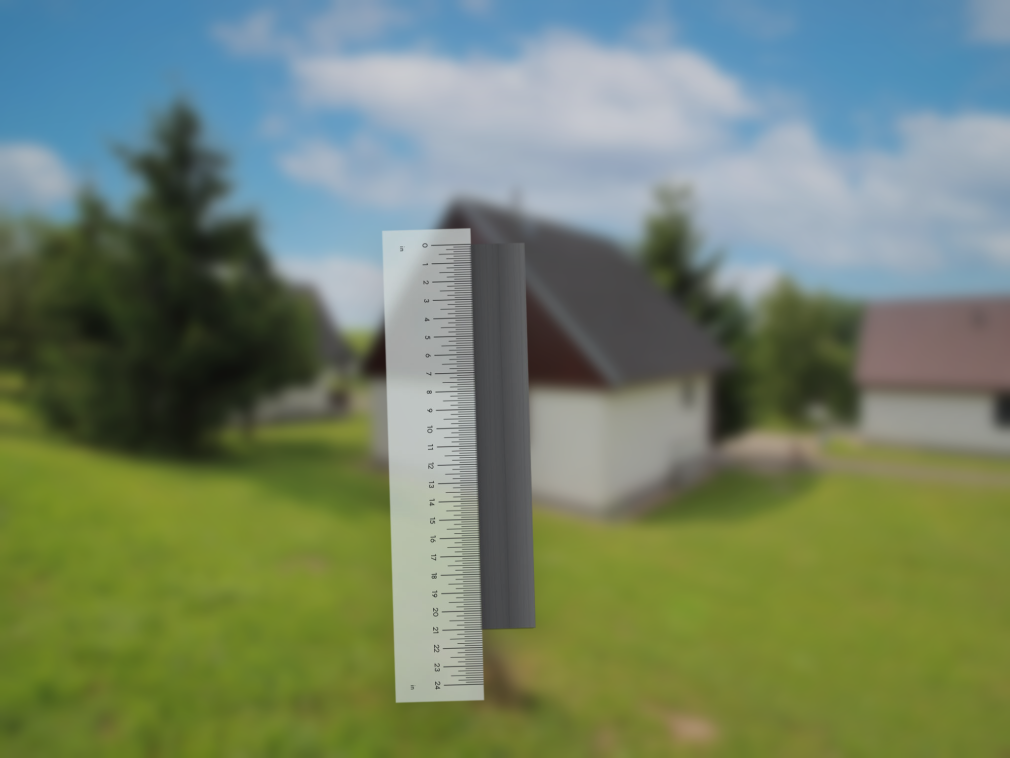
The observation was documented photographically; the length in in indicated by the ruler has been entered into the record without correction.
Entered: 21 in
